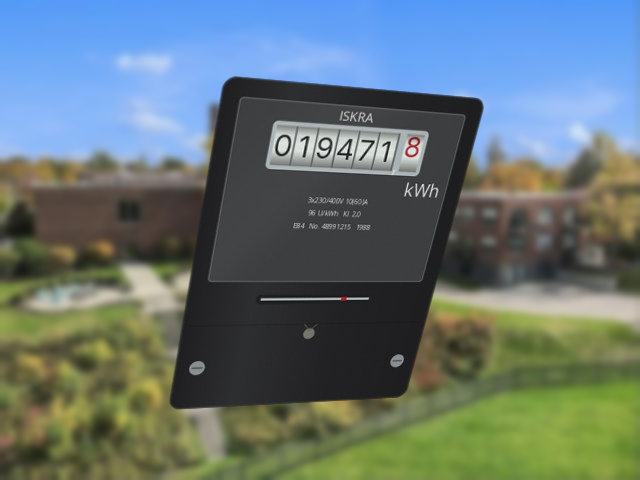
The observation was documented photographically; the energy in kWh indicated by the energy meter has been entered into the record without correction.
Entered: 19471.8 kWh
